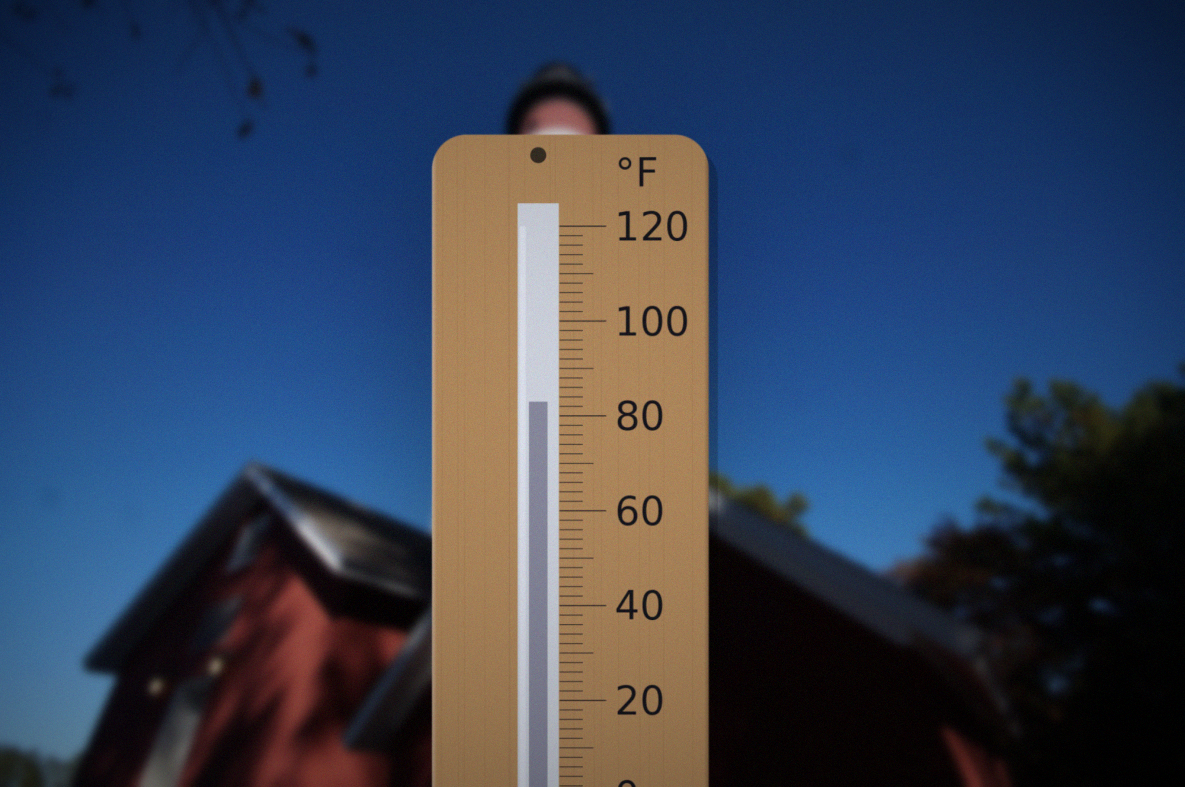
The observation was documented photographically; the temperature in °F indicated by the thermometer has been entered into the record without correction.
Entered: 83 °F
